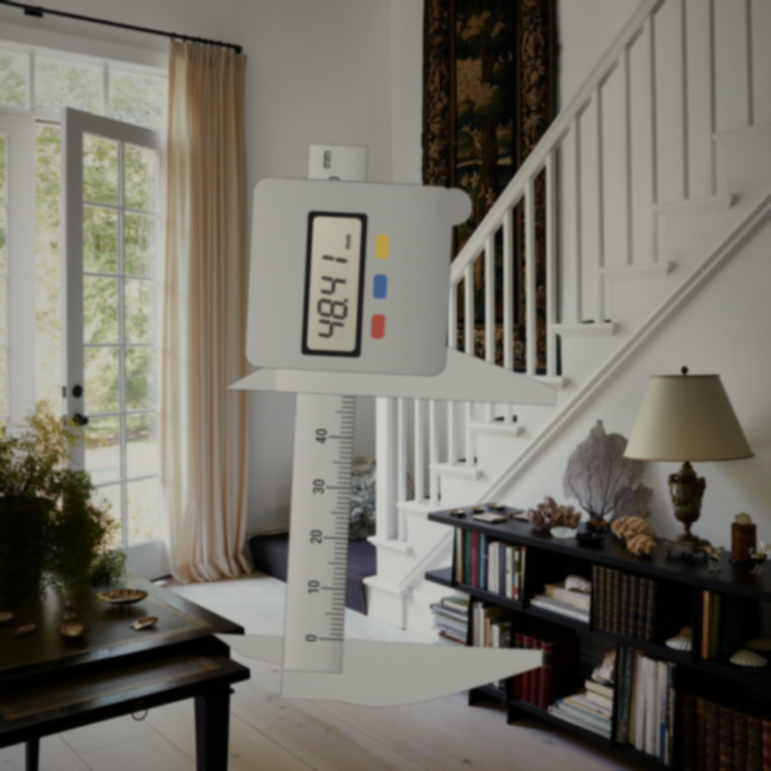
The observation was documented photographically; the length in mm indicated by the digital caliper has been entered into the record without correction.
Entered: 48.41 mm
